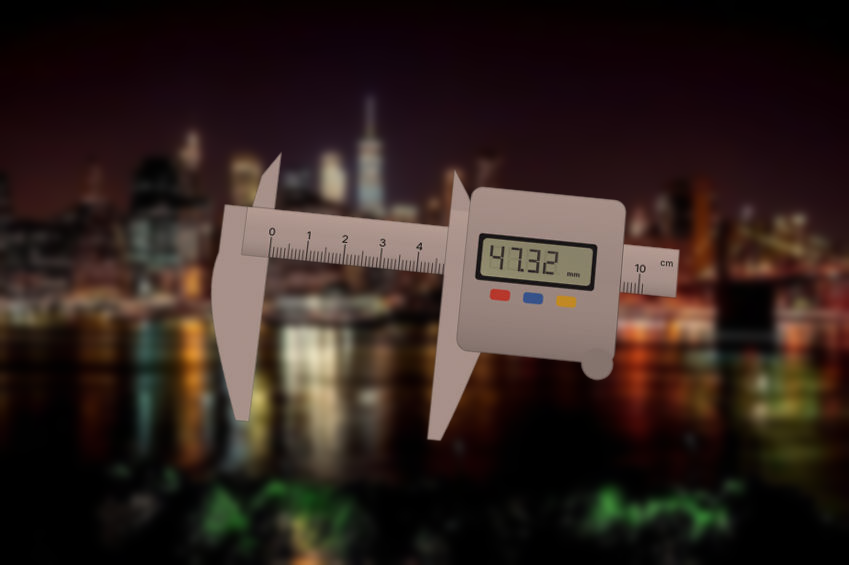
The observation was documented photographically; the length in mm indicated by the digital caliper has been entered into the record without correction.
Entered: 47.32 mm
